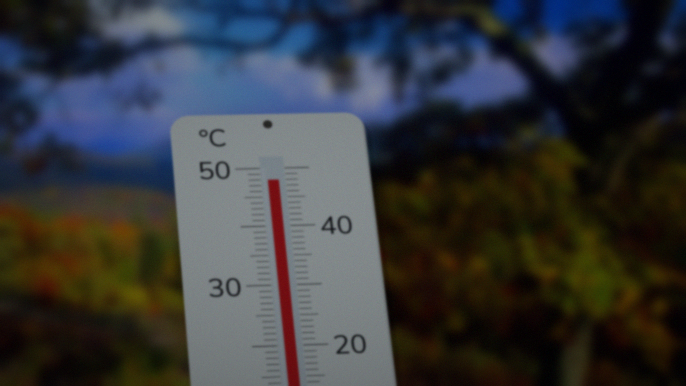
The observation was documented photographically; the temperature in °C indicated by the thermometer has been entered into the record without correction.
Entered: 48 °C
